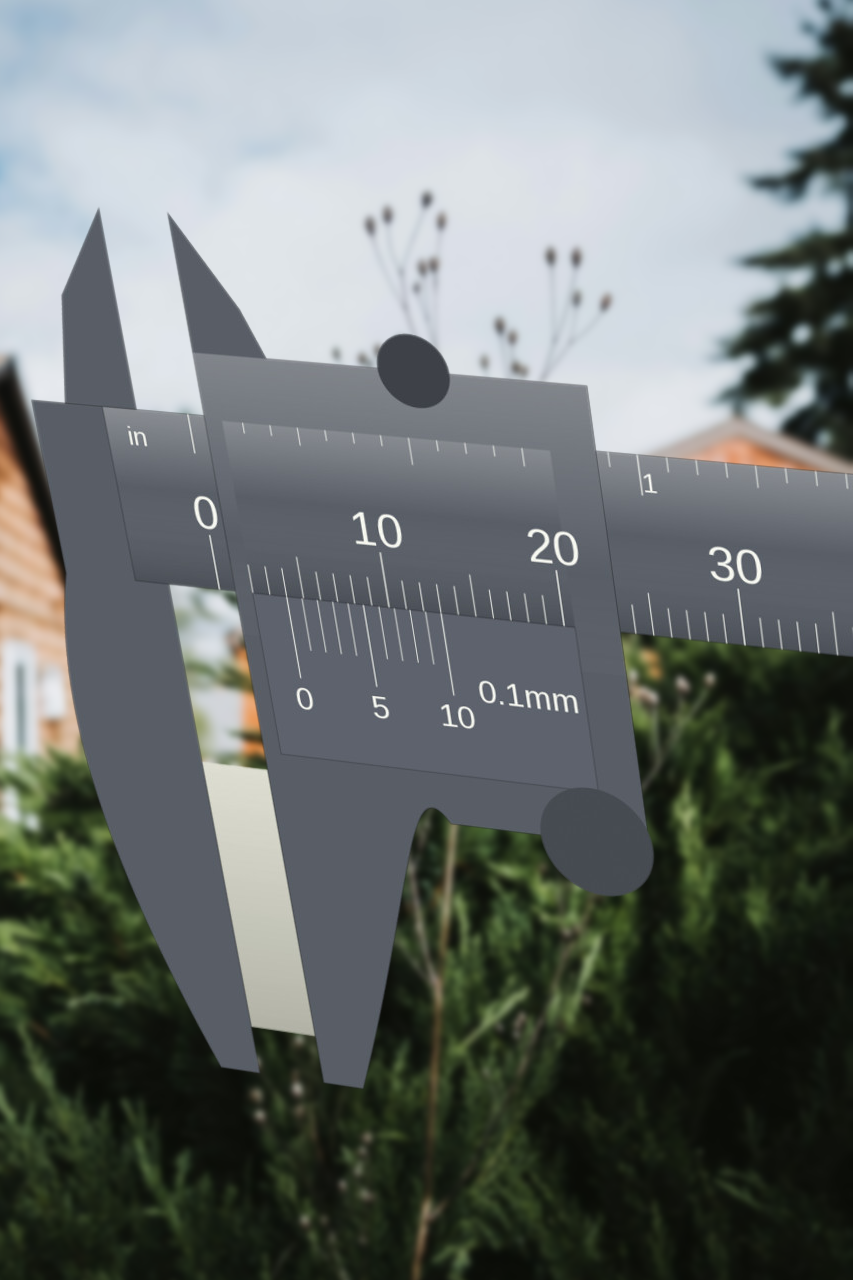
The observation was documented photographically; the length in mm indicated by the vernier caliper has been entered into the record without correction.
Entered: 4.0 mm
